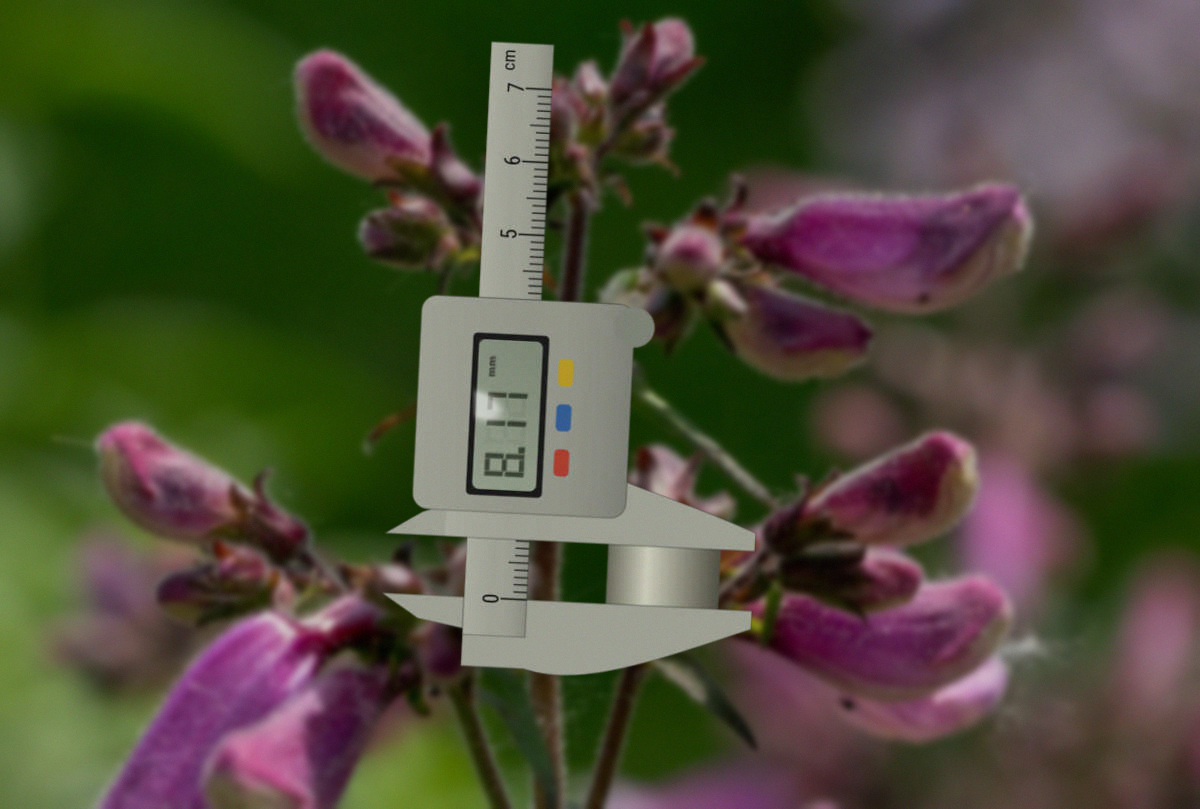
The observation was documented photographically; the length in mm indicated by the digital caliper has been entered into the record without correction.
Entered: 8.17 mm
